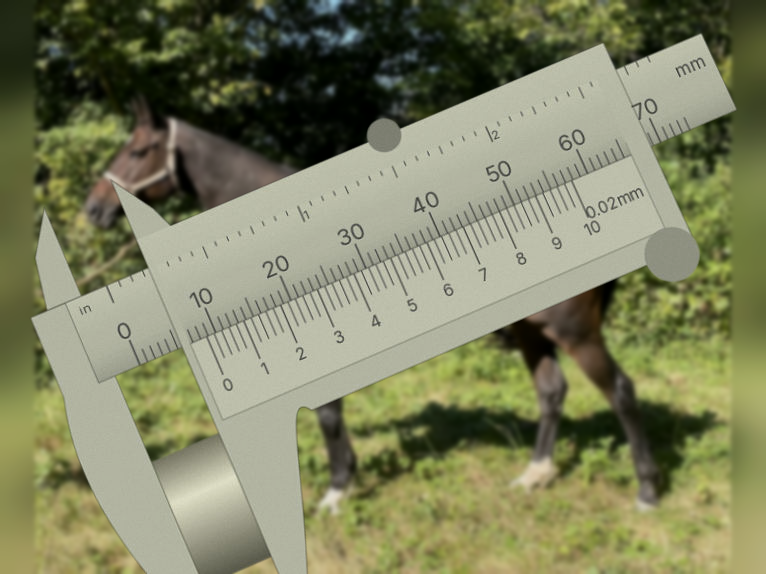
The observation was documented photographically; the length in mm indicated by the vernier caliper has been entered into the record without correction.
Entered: 8.8 mm
